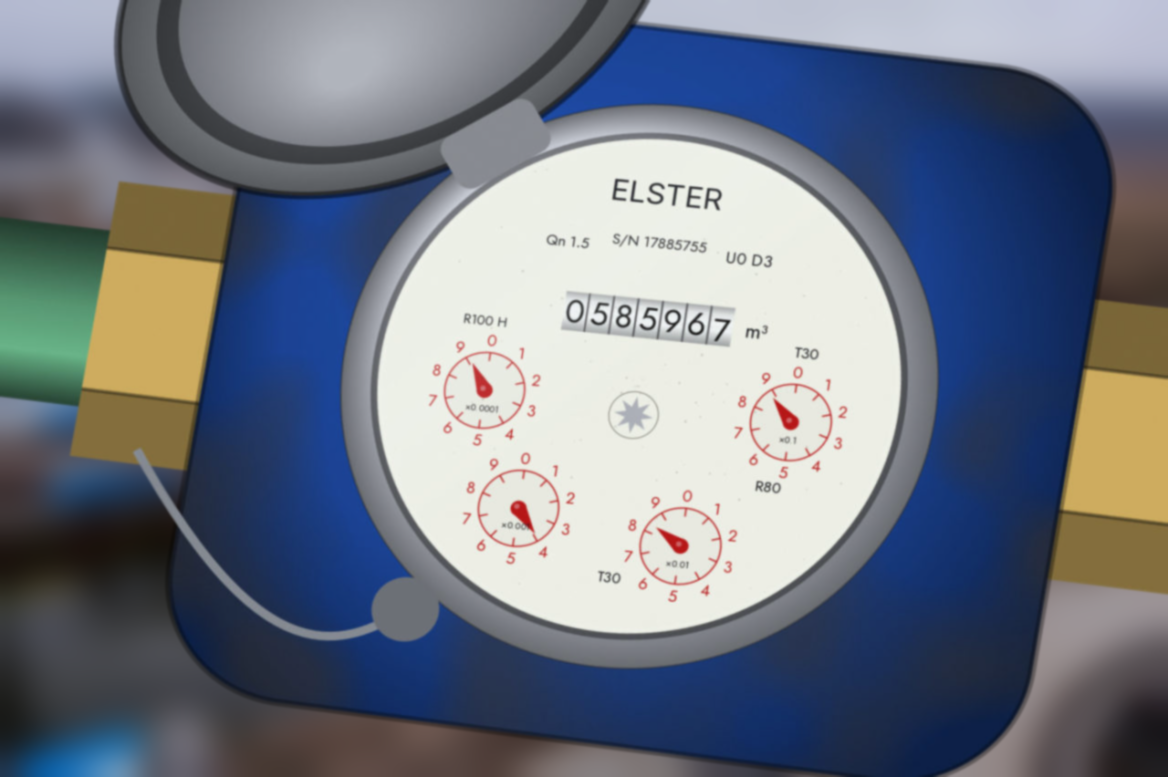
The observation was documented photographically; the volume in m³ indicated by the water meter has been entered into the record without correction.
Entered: 585966.8839 m³
